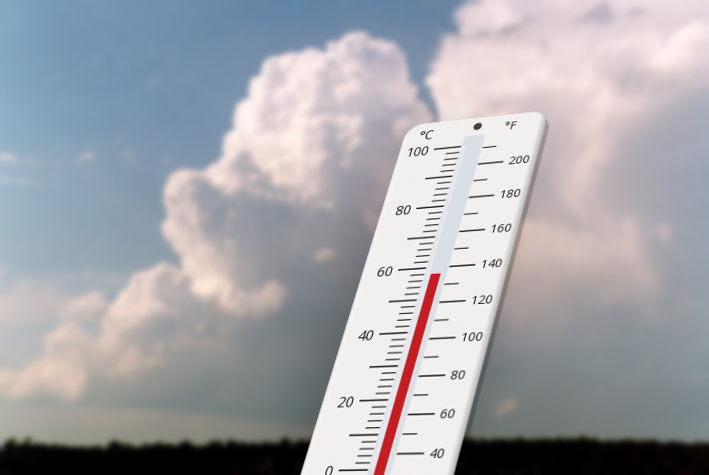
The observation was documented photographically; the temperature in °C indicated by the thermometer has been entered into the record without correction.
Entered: 58 °C
